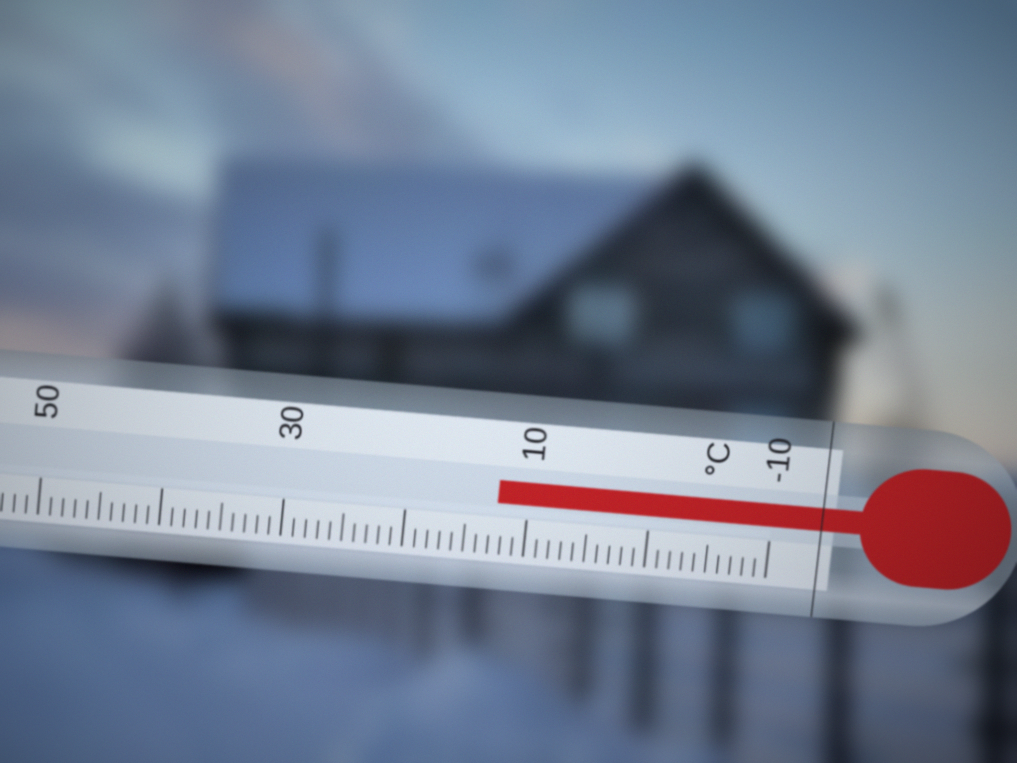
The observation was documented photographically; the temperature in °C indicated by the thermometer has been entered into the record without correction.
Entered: 12.5 °C
